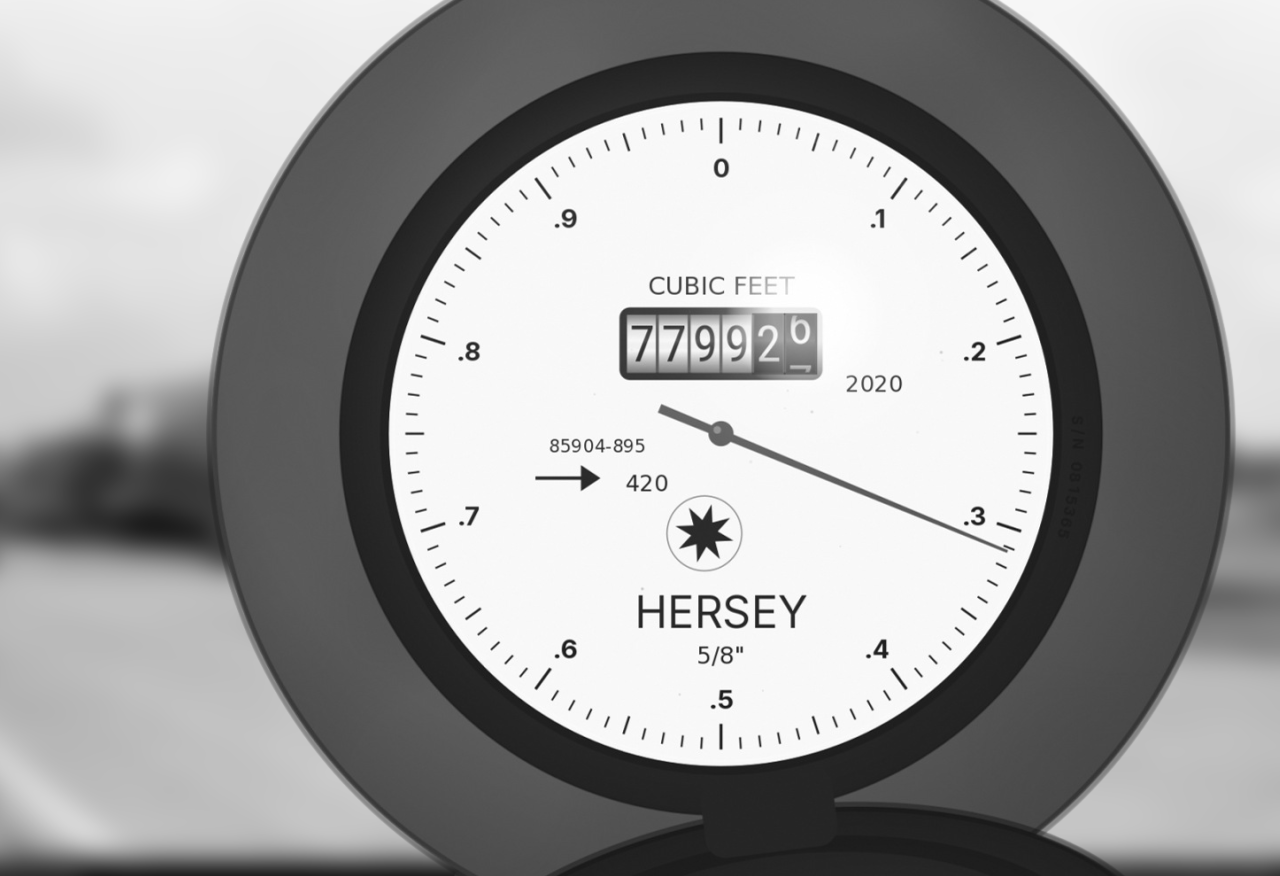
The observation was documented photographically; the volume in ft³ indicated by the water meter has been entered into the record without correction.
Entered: 779926.31 ft³
